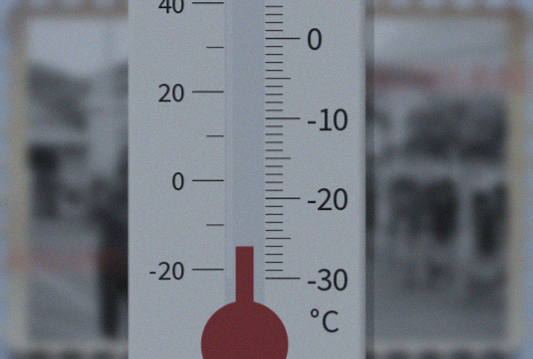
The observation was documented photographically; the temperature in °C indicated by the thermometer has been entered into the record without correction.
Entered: -26 °C
